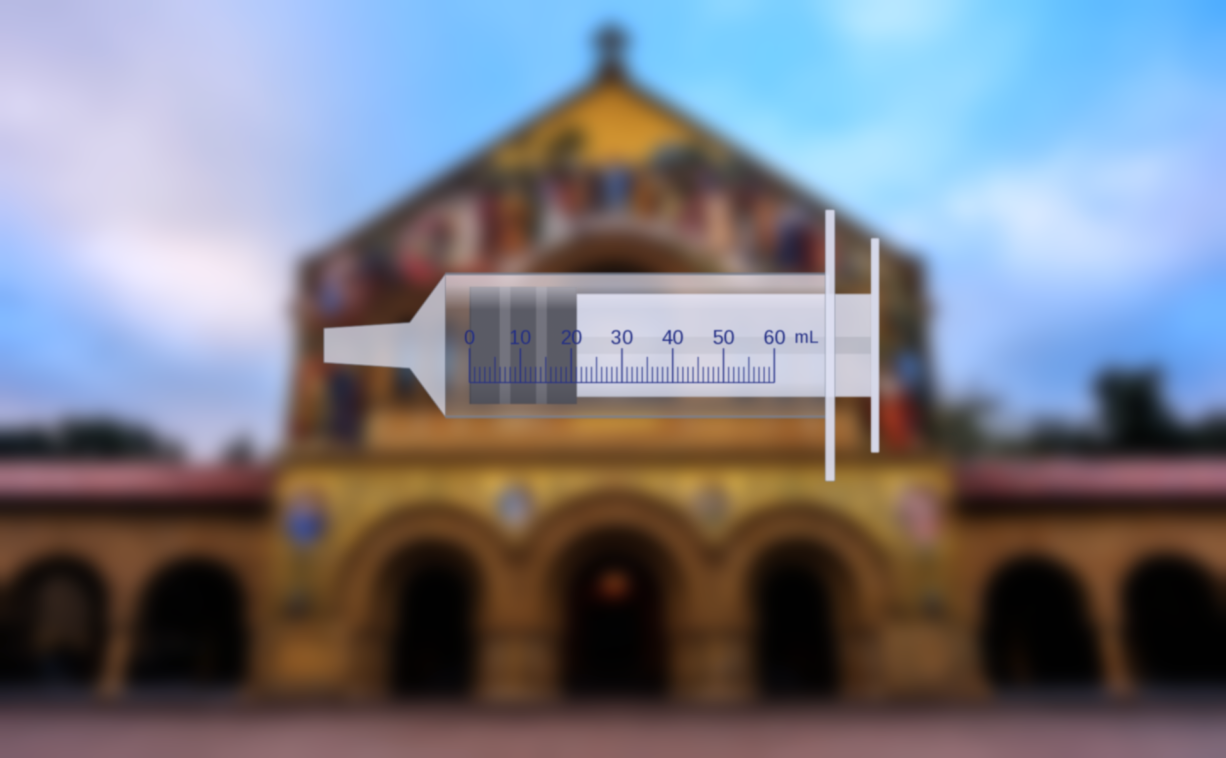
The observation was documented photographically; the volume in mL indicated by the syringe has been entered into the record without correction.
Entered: 0 mL
